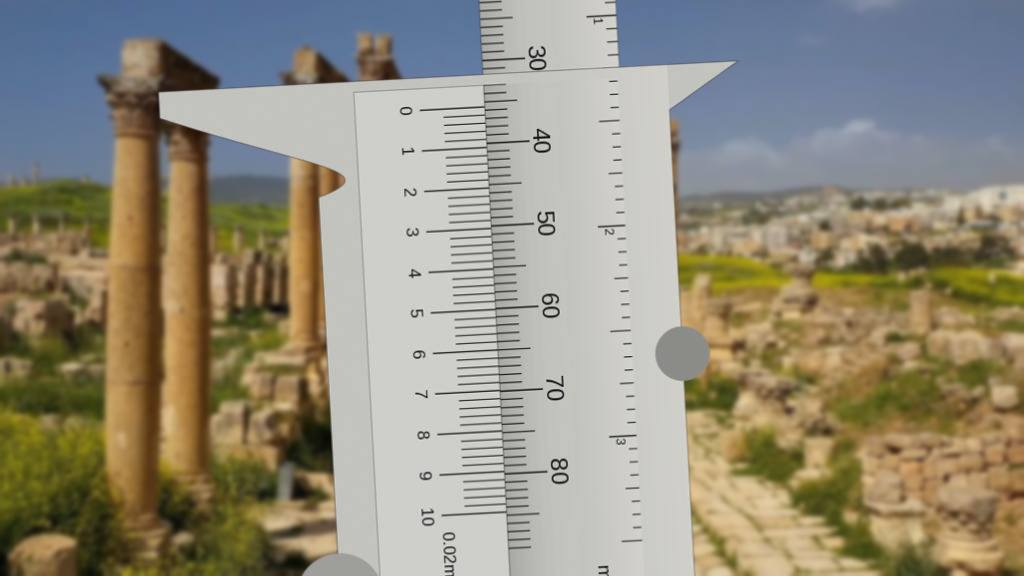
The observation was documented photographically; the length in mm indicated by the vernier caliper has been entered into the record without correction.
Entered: 35.6 mm
